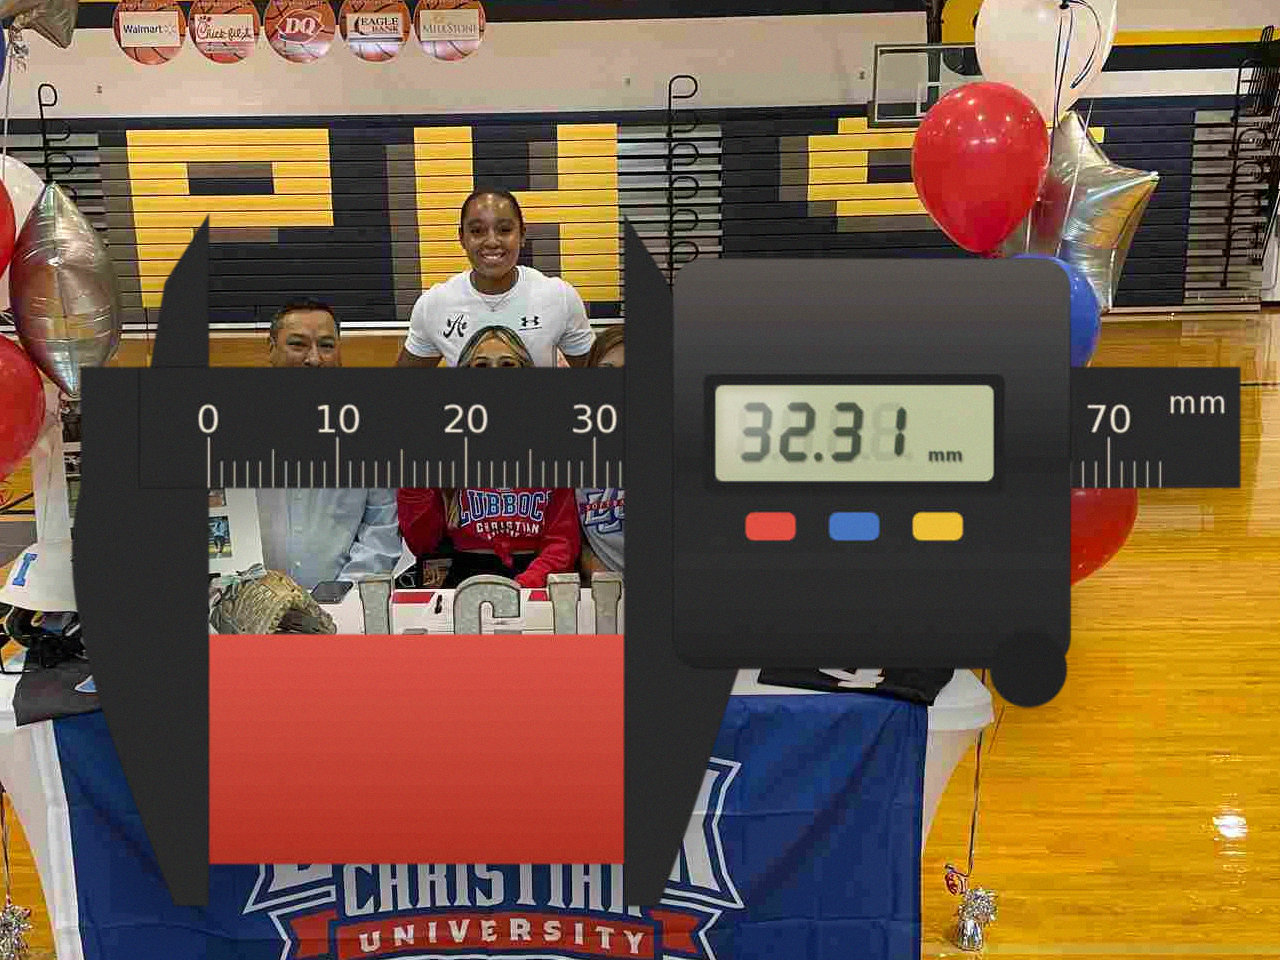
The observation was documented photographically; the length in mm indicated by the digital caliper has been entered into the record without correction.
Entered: 32.31 mm
